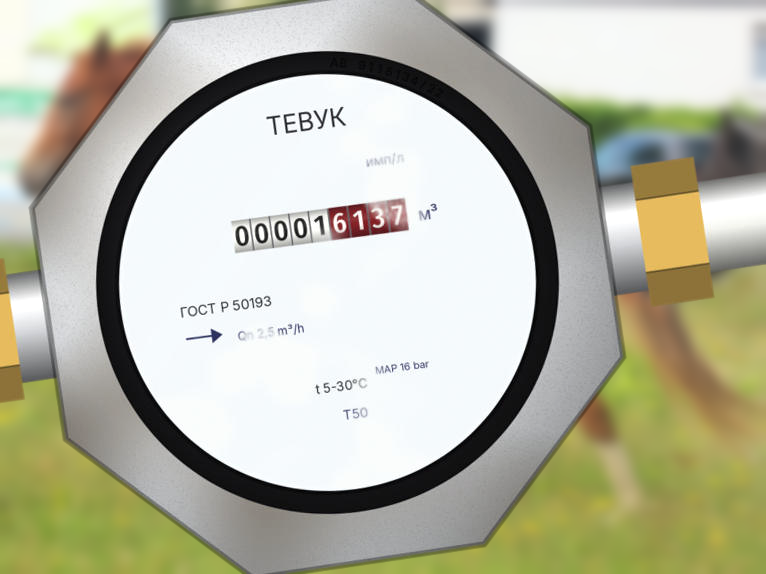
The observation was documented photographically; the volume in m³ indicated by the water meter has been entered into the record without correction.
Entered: 1.6137 m³
